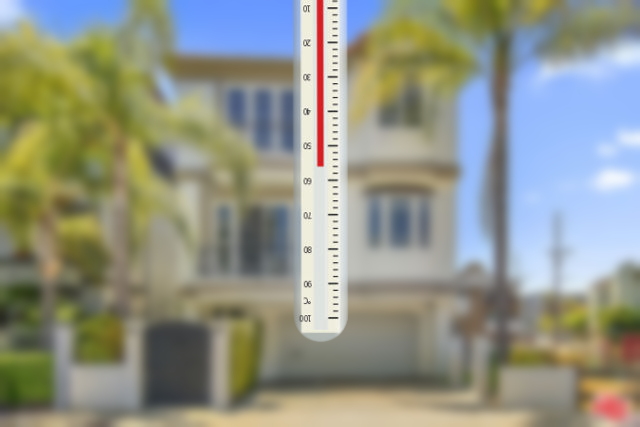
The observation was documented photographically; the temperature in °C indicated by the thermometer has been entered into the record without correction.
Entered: 56 °C
